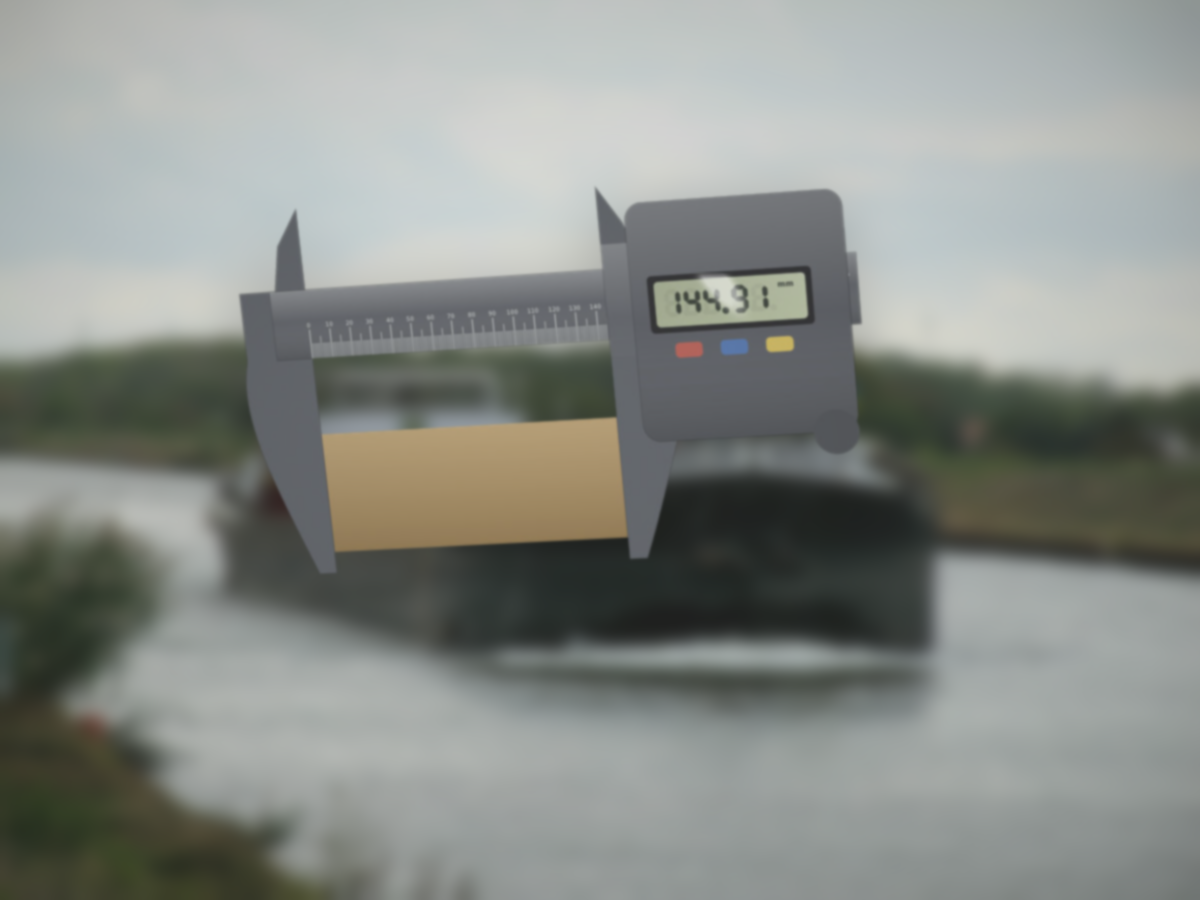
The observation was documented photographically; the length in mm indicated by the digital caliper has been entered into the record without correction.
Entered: 144.91 mm
